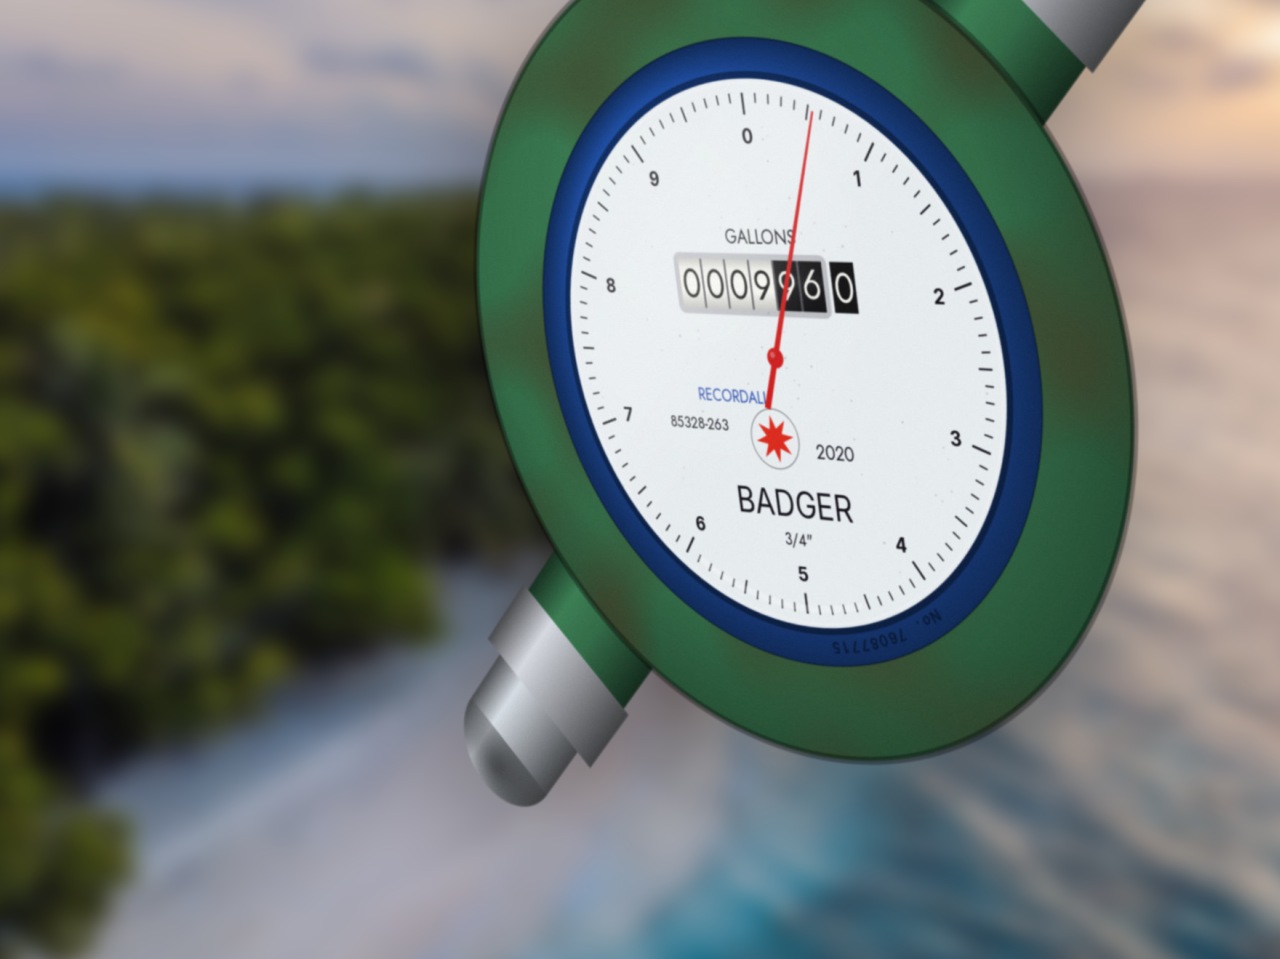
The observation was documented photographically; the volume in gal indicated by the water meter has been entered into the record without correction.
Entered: 9960.5 gal
